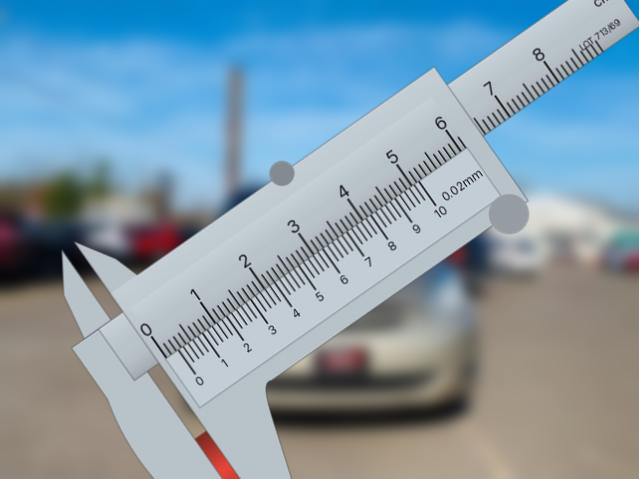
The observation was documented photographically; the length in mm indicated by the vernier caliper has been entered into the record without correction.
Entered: 2.4 mm
